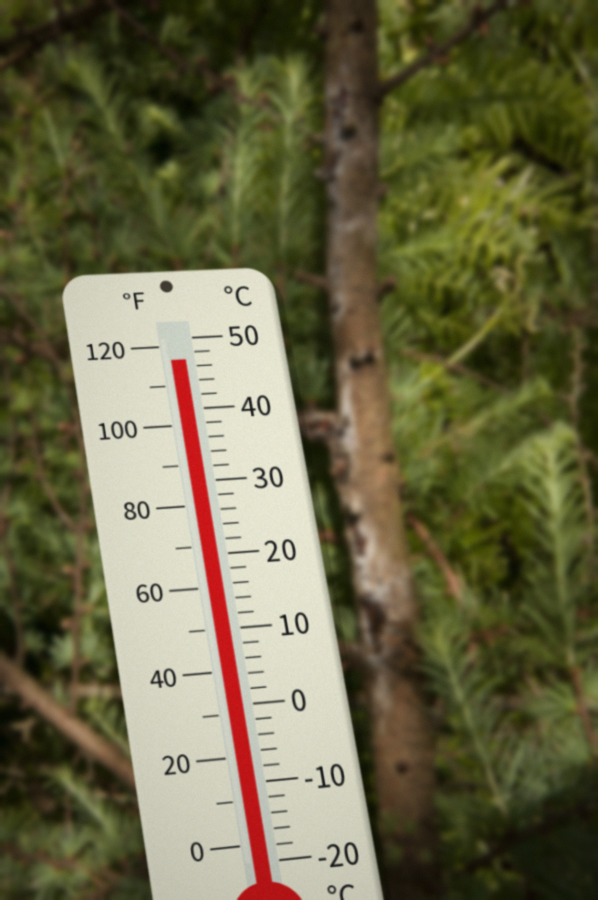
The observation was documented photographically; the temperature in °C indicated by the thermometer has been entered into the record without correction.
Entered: 47 °C
